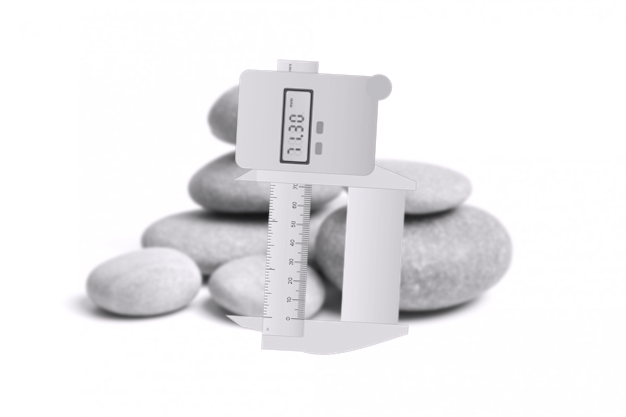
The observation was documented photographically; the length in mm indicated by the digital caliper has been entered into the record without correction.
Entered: 71.30 mm
